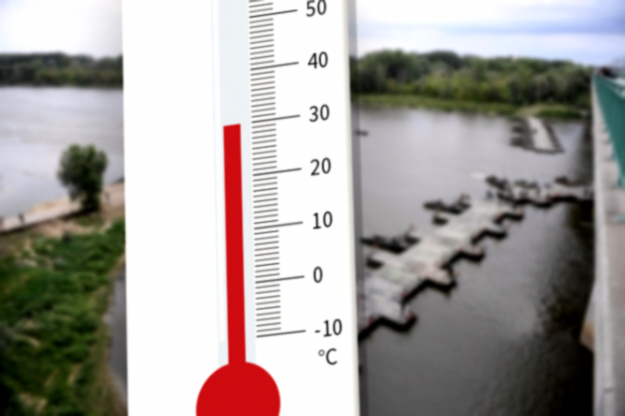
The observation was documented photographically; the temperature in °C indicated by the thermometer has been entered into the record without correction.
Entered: 30 °C
